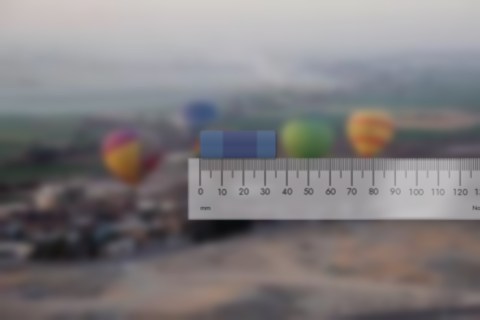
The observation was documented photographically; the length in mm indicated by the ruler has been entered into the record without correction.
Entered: 35 mm
